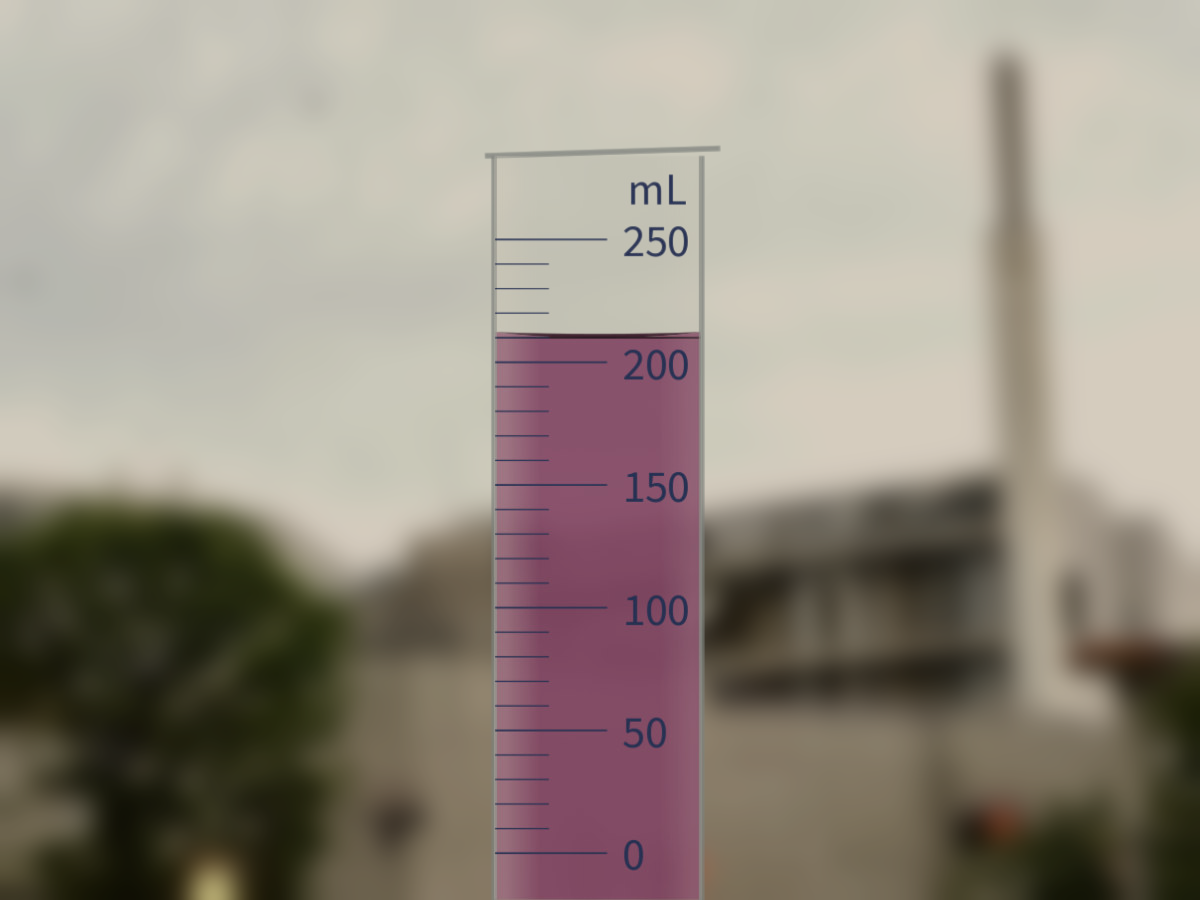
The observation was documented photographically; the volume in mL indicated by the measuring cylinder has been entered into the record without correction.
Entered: 210 mL
